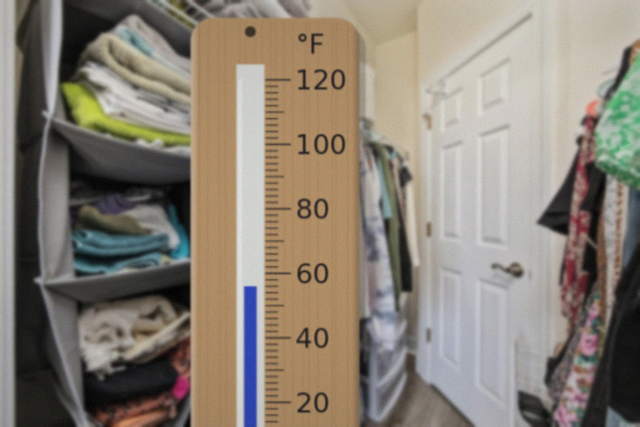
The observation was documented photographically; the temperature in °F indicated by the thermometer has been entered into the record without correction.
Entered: 56 °F
